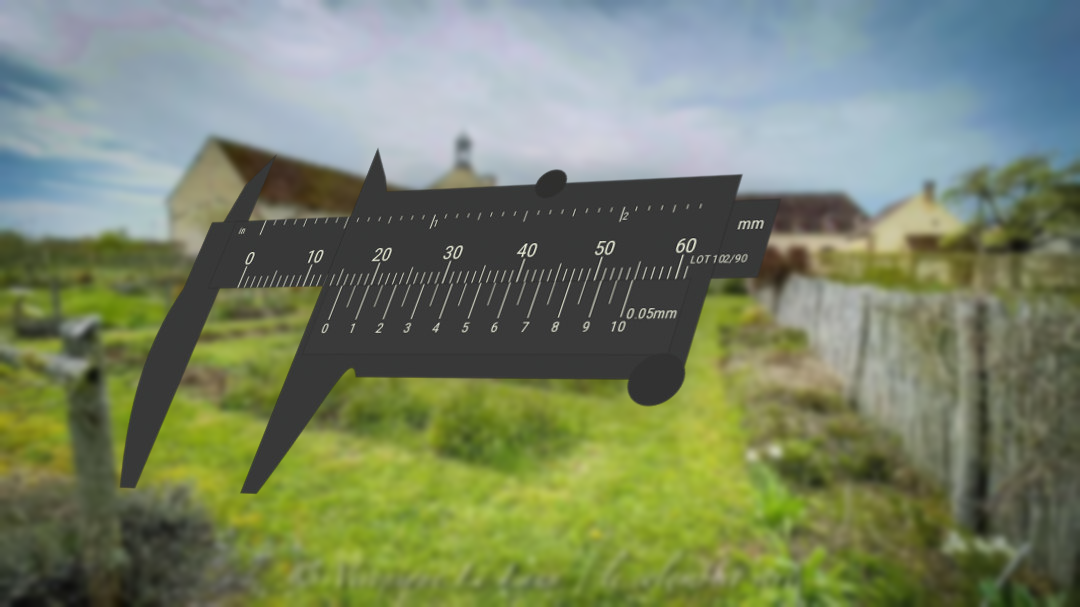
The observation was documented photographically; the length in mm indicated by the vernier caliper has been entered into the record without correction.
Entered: 15.8 mm
